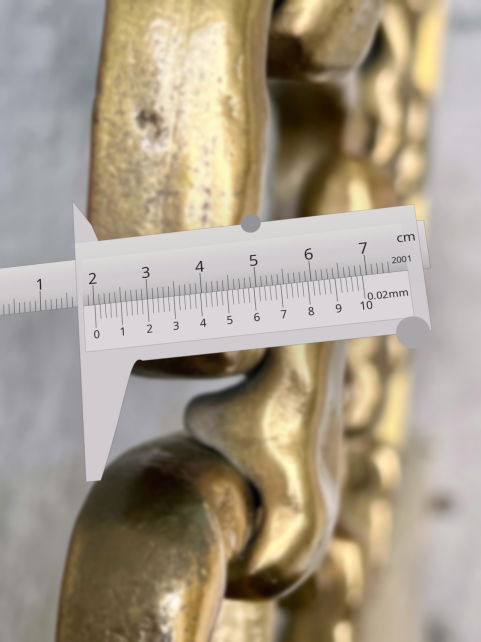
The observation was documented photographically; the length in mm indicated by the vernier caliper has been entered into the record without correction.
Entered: 20.2 mm
